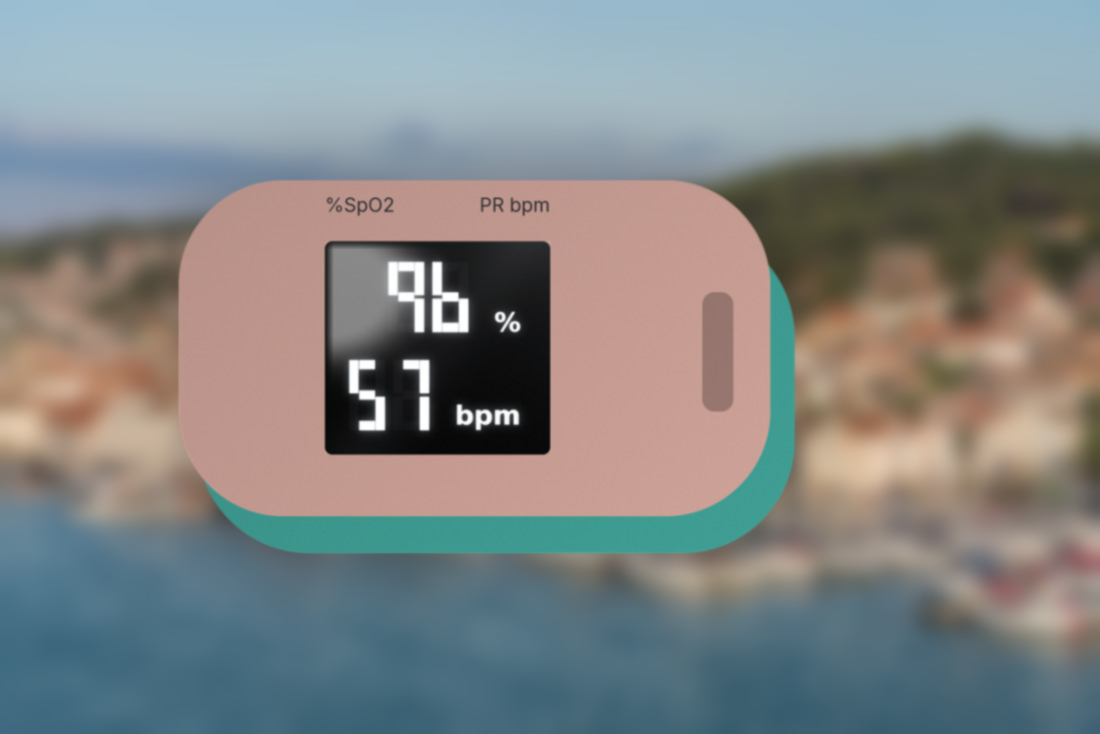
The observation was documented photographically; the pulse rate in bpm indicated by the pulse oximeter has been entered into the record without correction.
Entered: 57 bpm
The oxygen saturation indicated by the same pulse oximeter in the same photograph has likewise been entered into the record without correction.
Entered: 96 %
